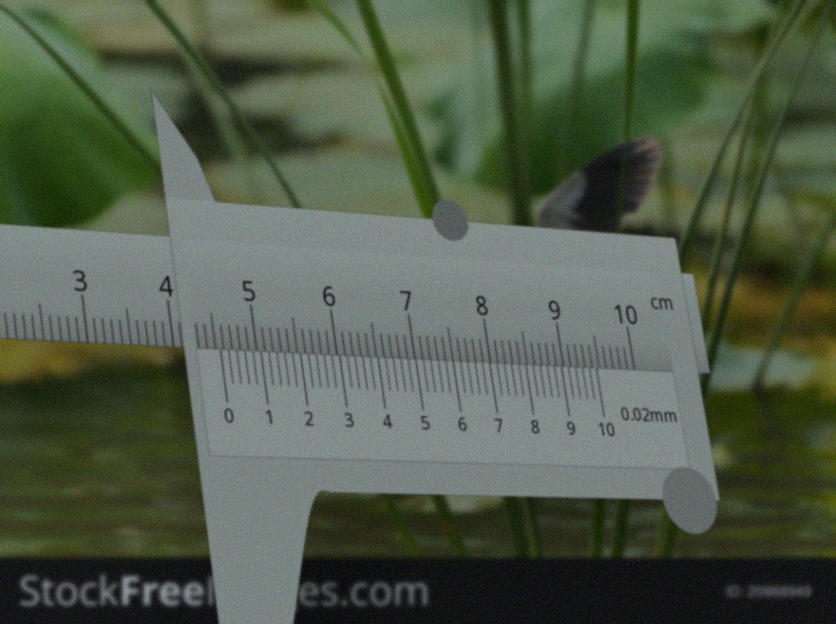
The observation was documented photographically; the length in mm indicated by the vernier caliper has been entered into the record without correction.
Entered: 45.6 mm
